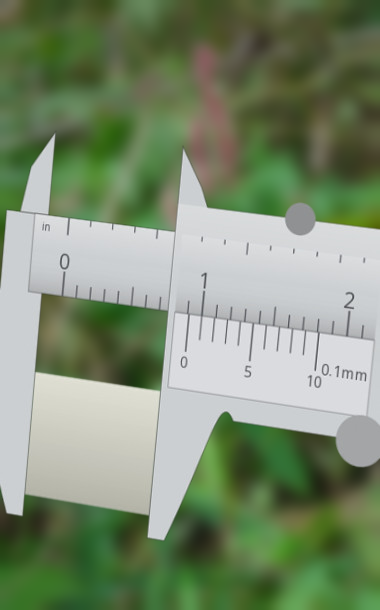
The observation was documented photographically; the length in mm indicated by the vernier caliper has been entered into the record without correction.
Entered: 9.1 mm
